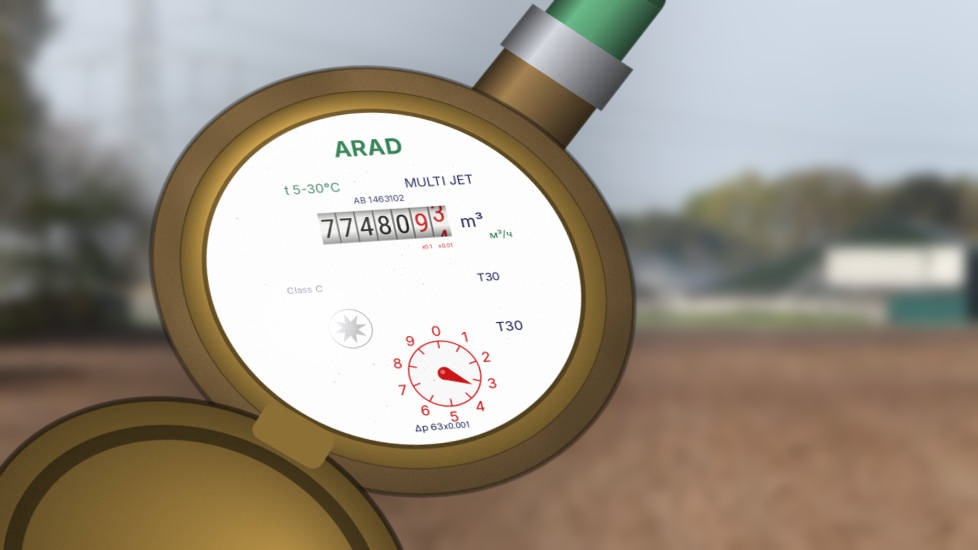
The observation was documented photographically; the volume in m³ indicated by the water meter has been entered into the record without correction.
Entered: 77480.933 m³
